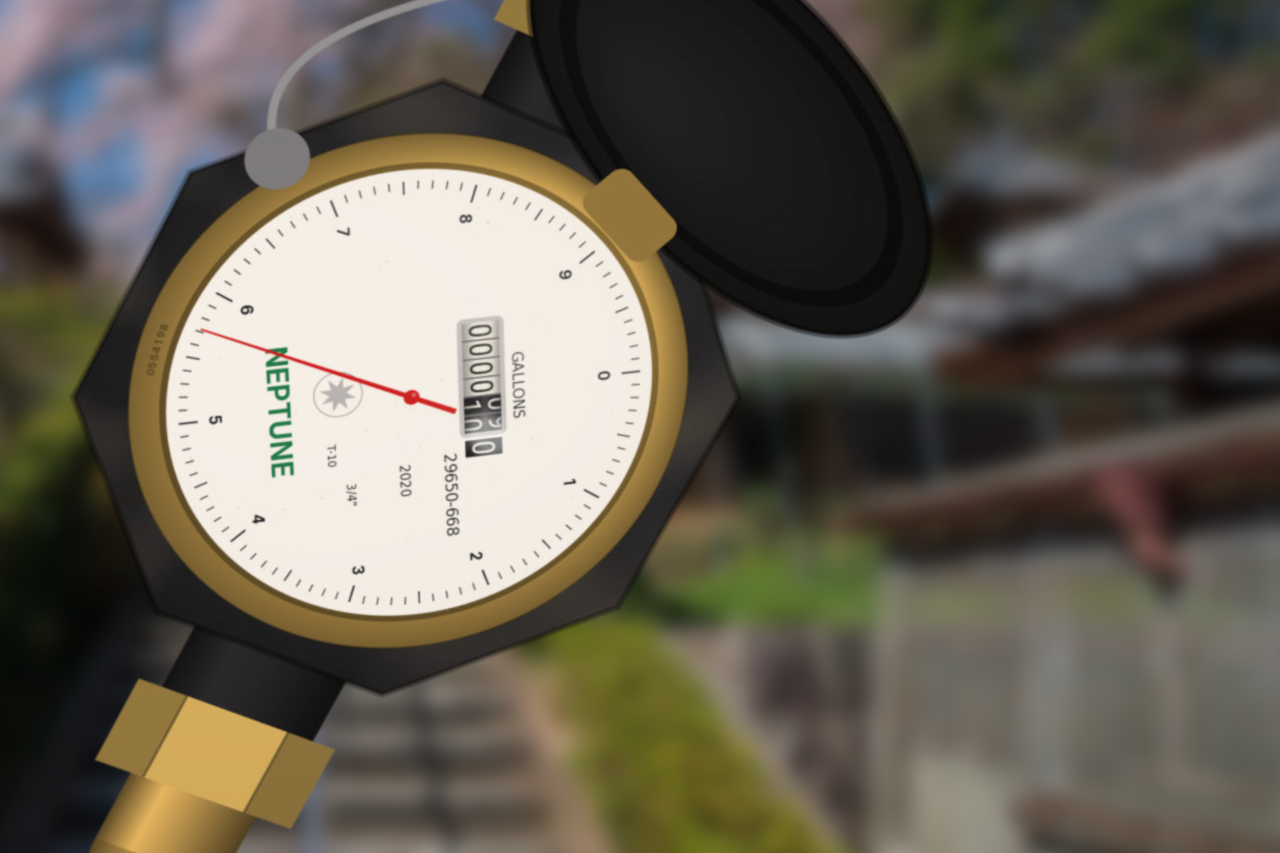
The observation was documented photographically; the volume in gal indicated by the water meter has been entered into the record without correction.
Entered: 95.7 gal
